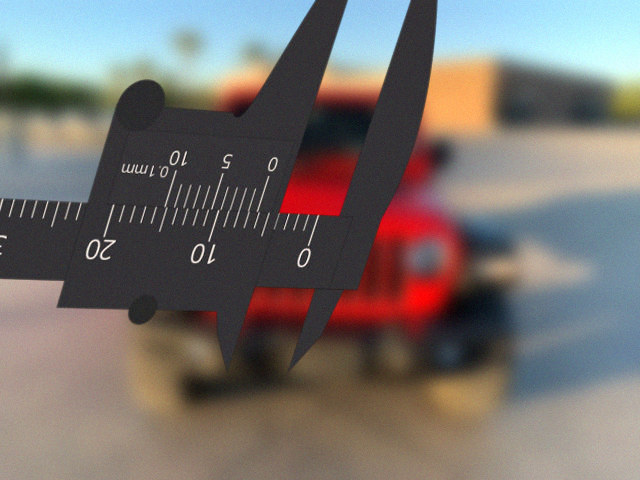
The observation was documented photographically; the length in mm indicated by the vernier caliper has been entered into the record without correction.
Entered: 6.2 mm
